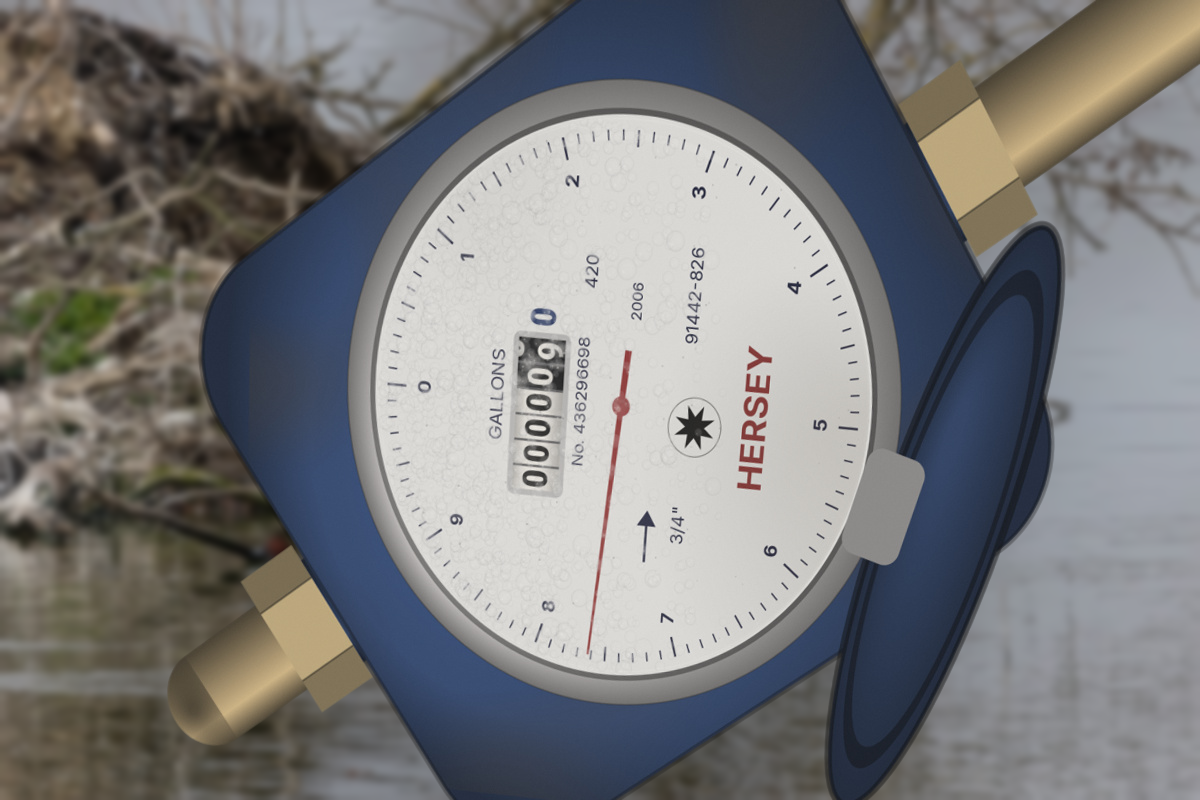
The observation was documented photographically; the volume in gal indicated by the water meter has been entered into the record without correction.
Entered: 87.6 gal
